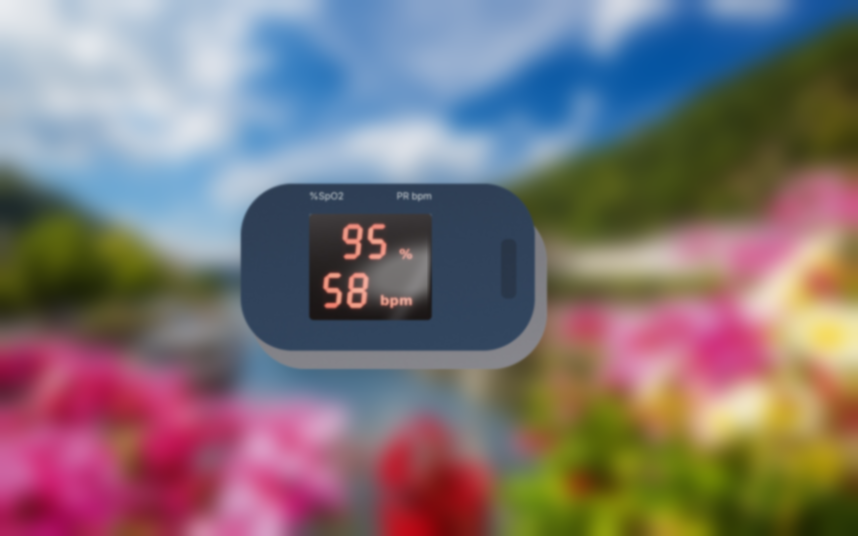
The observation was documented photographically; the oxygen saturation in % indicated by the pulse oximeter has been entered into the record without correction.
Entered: 95 %
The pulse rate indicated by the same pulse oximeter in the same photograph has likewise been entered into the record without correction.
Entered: 58 bpm
